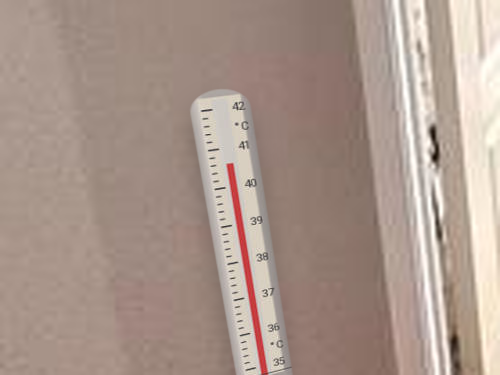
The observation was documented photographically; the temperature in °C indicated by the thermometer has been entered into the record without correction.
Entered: 40.6 °C
